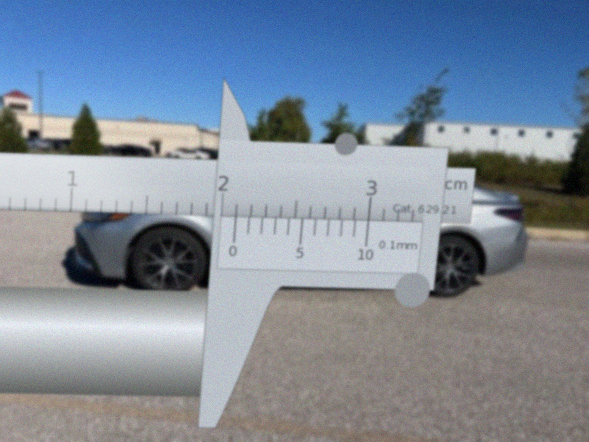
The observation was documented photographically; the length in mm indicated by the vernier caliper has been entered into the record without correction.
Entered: 21.0 mm
